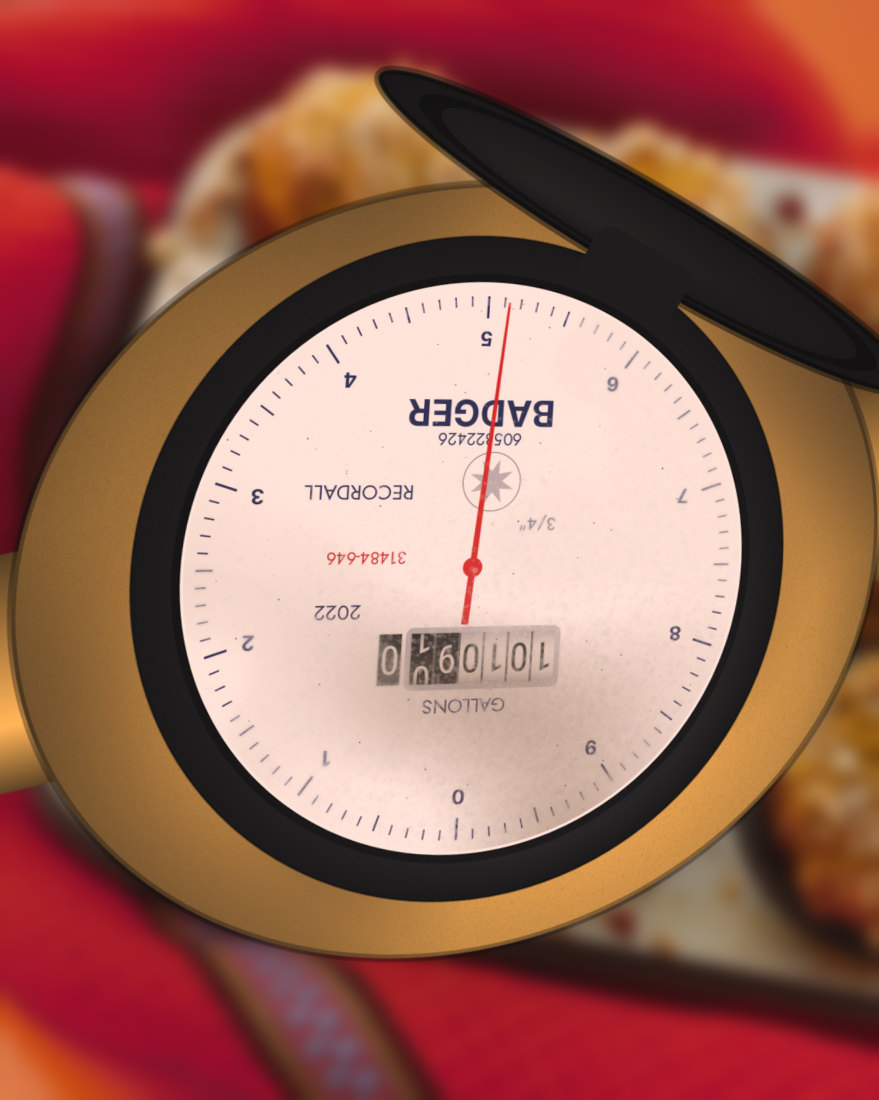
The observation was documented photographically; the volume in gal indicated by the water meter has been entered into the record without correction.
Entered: 1010905.1 gal
